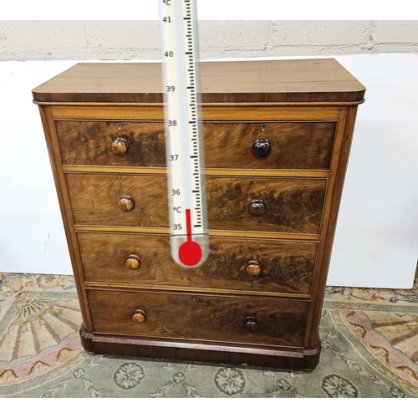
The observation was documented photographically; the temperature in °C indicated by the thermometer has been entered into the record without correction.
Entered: 35.5 °C
